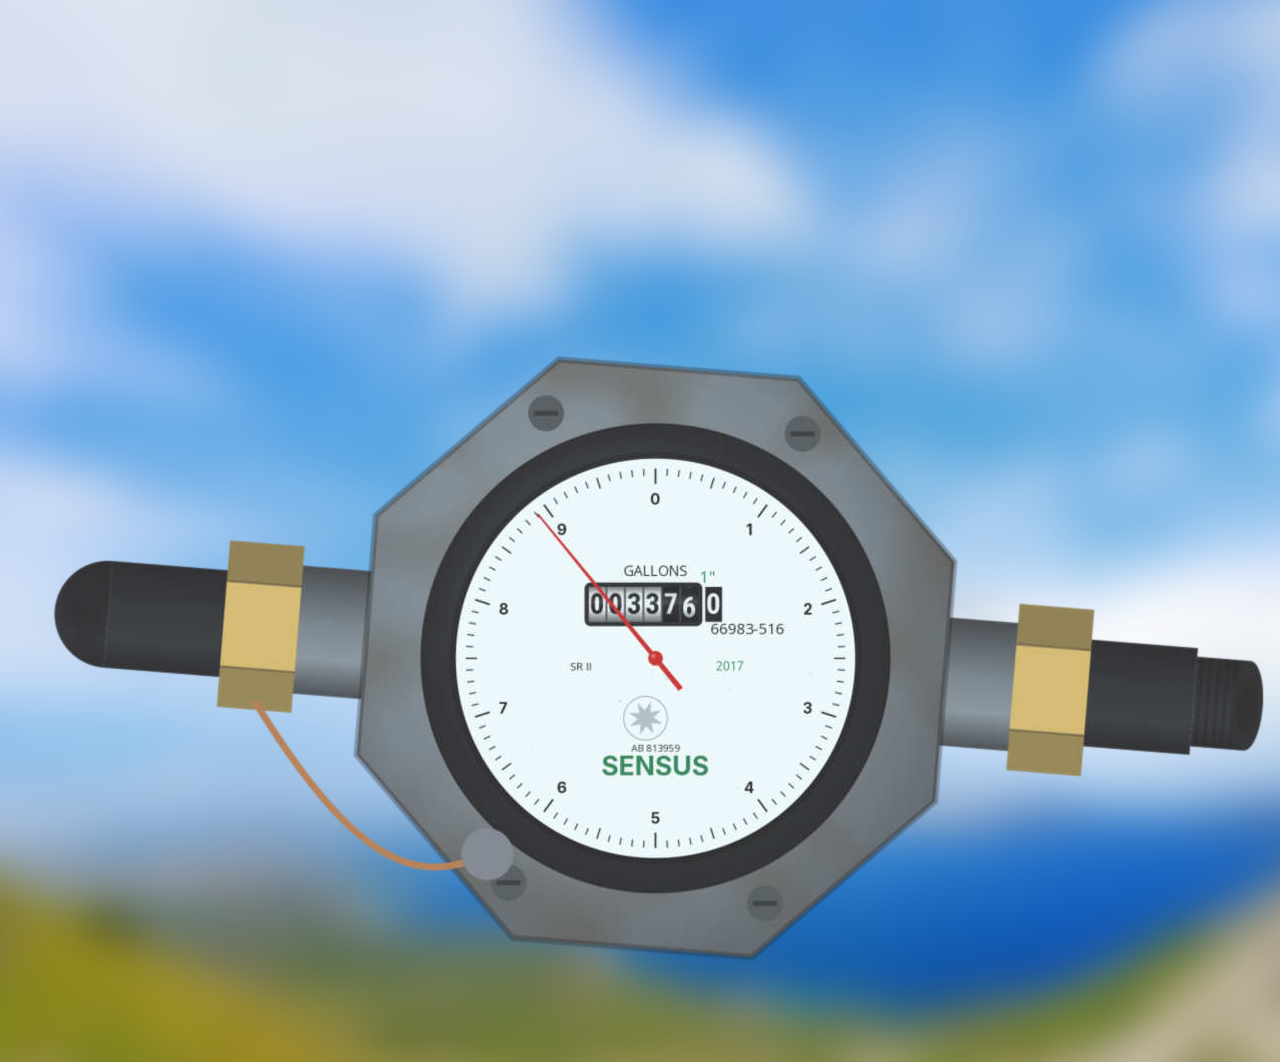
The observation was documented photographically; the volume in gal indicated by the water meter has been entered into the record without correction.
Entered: 33758.9 gal
